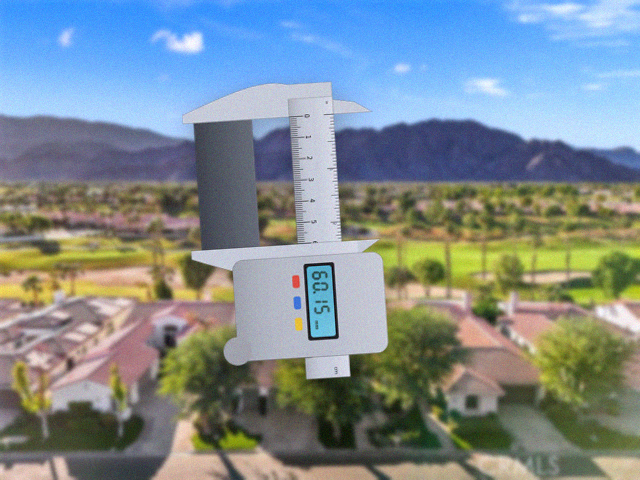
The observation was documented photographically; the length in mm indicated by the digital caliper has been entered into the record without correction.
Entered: 60.15 mm
